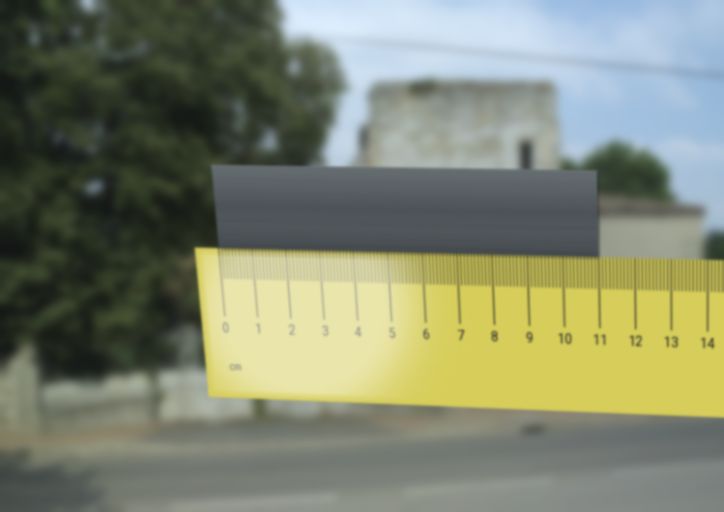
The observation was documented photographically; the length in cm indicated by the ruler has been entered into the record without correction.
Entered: 11 cm
